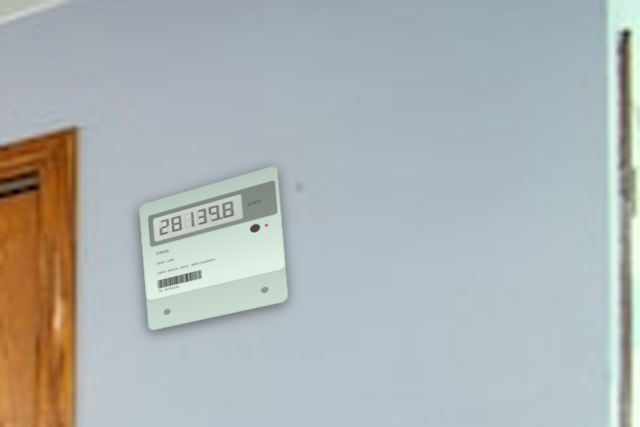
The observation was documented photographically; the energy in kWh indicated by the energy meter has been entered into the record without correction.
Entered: 28139.8 kWh
